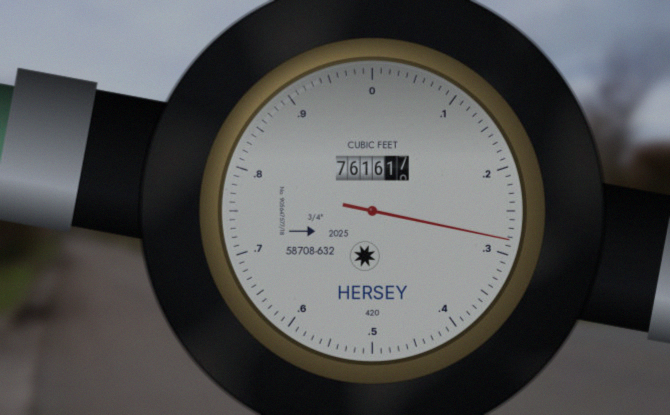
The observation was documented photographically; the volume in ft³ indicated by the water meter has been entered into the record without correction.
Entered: 761617.28 ft³
